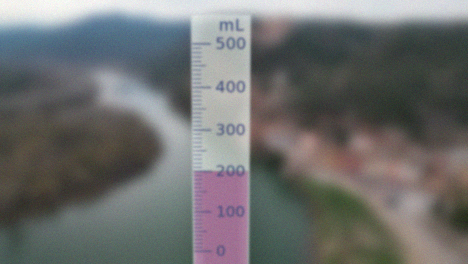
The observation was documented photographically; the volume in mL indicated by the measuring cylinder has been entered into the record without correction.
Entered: 200 mL
